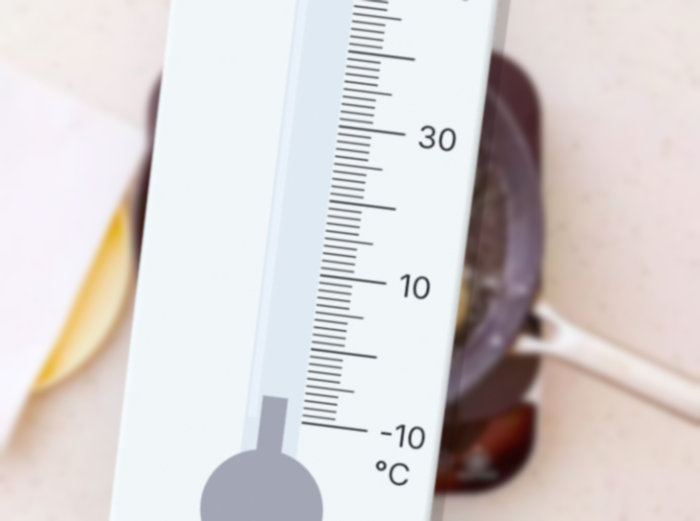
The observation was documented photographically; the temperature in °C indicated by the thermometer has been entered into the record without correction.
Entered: -7 °C
